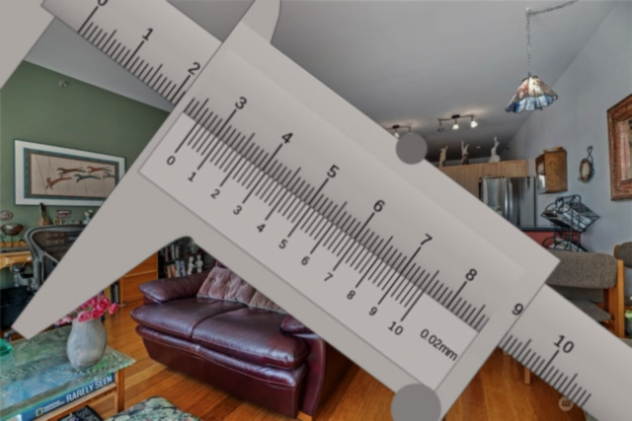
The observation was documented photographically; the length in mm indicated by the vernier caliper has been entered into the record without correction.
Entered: 26.0 mm
